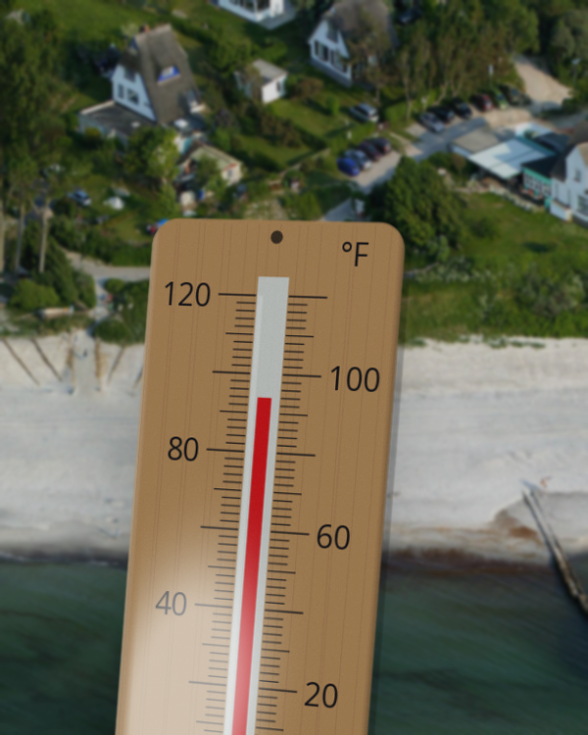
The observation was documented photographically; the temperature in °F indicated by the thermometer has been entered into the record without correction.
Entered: 94 °F
